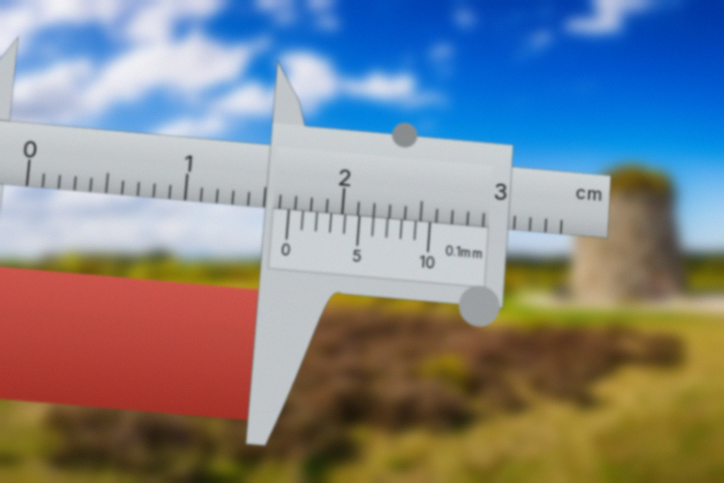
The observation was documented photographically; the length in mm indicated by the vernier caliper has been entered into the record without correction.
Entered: 16.6 mm
